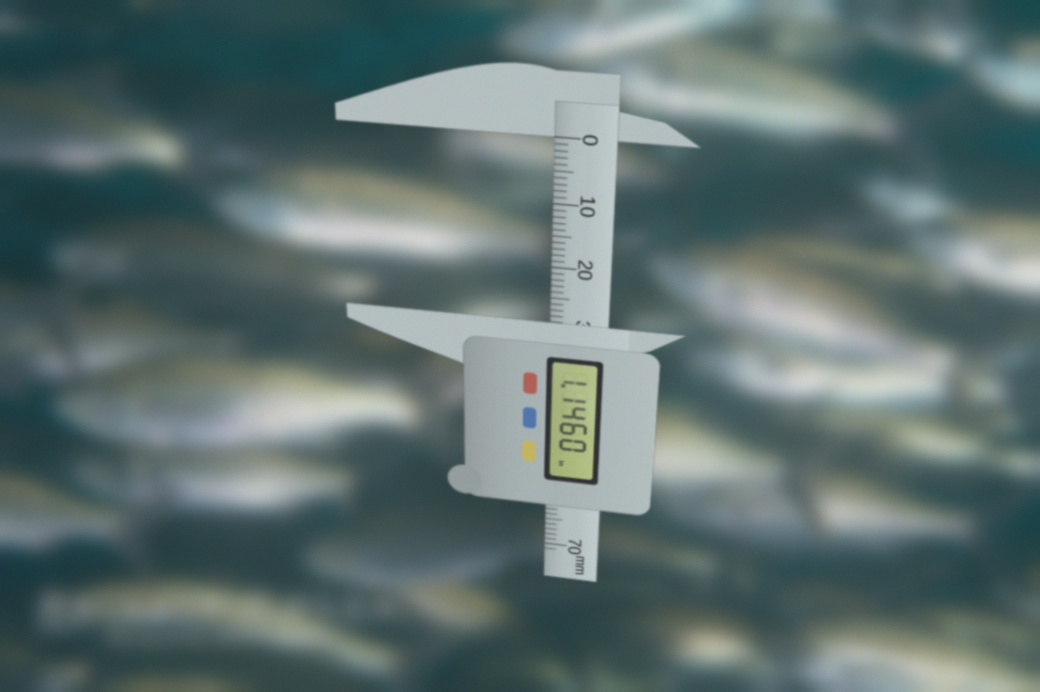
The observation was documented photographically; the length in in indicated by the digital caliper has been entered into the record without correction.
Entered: 1.1460 in
